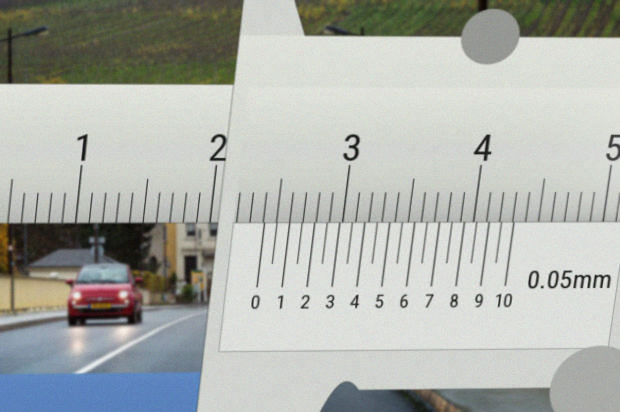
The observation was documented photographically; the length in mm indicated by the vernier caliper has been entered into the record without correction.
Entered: 24.1 mm
